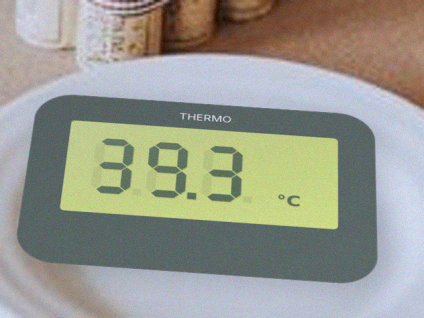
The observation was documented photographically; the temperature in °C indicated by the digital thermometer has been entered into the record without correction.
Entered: 39.3 °C
